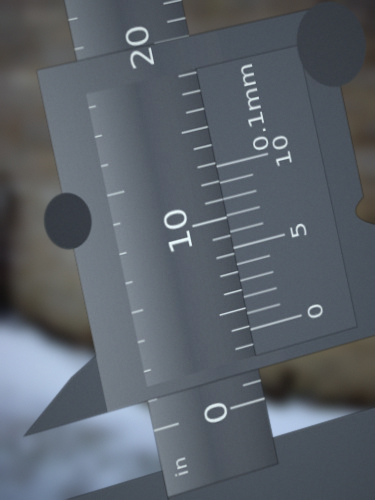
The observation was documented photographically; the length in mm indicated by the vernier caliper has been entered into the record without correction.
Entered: 3.8 mm
